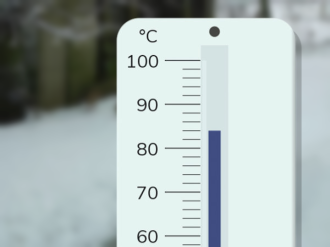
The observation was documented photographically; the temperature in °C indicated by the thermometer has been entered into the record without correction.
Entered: 84 °C
